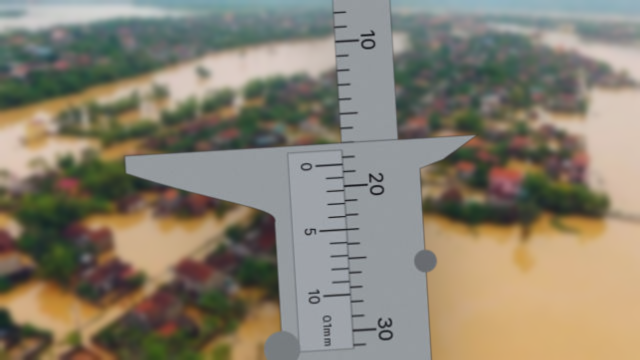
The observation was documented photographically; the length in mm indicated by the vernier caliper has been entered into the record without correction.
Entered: 18.5 mm
